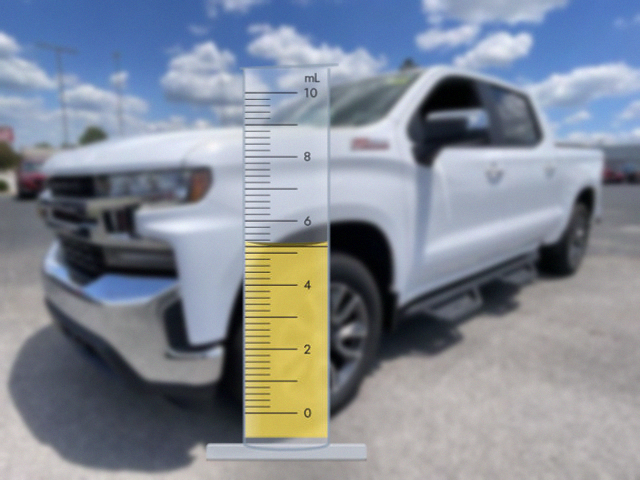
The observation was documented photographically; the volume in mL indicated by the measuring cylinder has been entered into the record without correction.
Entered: 5.2 mL
